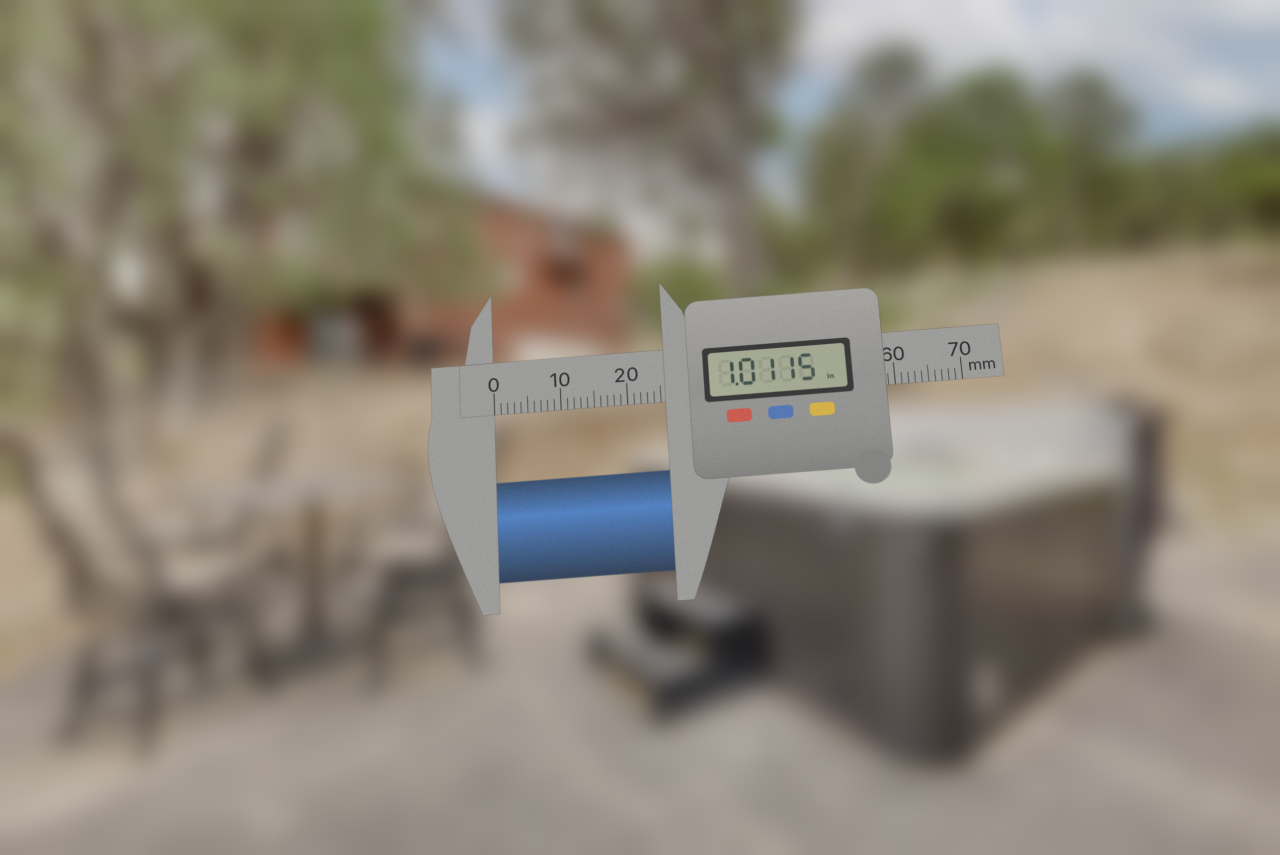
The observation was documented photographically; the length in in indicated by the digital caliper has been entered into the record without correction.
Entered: 1.0115 in
